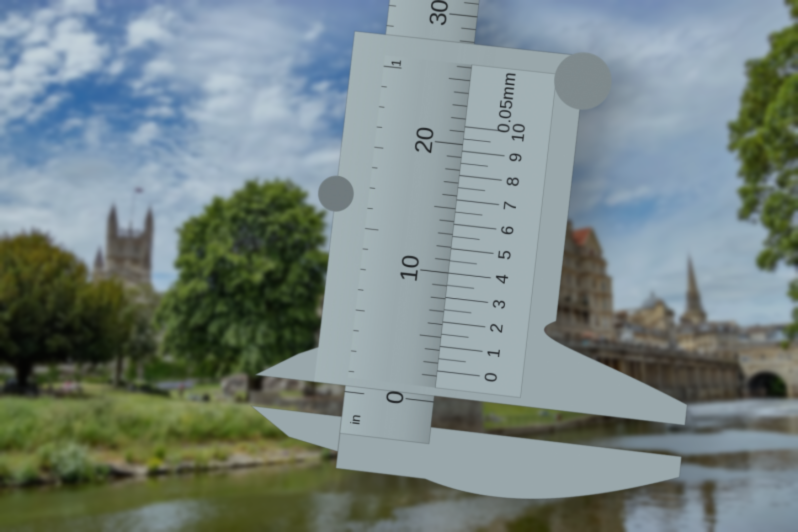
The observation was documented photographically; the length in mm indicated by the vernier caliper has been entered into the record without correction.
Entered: 2.4 mm
